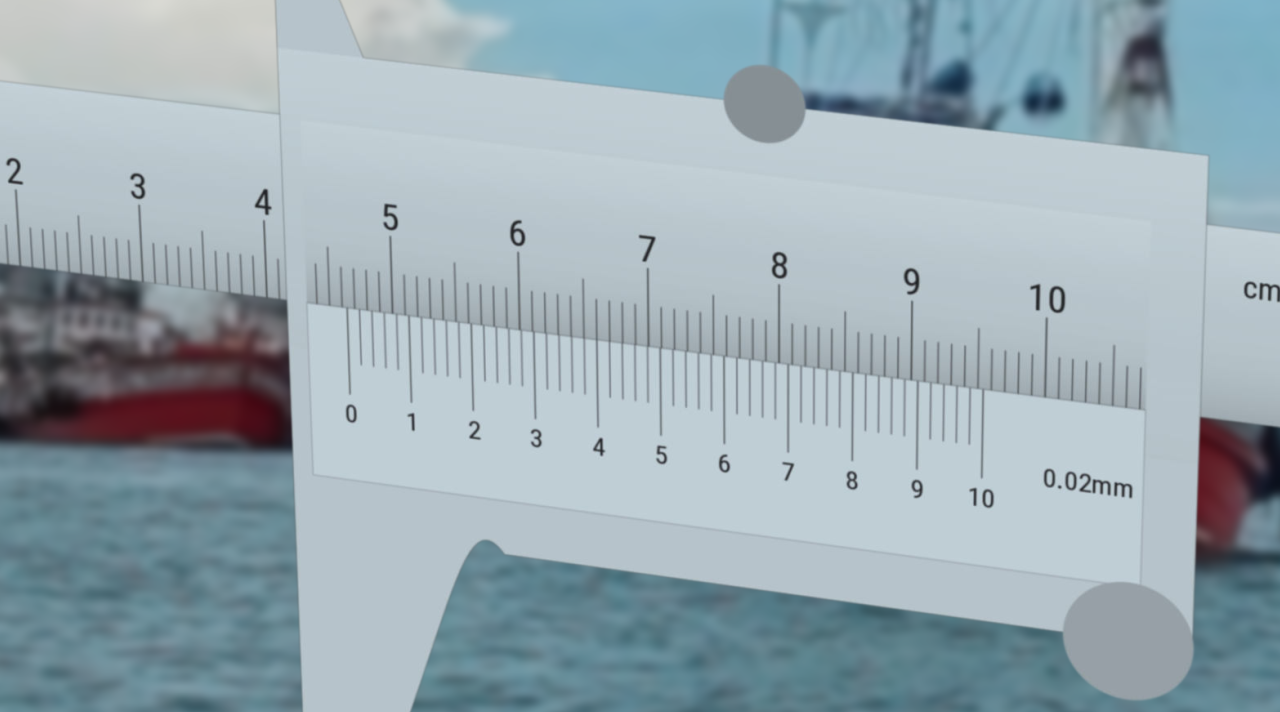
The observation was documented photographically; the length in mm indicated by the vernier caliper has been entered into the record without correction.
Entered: 46.4 mm
